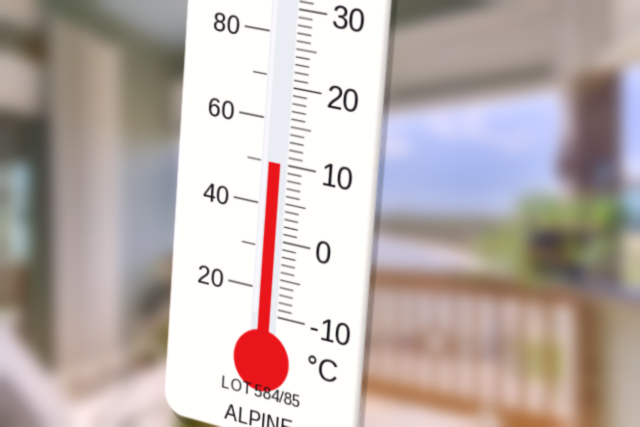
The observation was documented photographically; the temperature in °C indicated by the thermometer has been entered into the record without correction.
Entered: 10 °C
